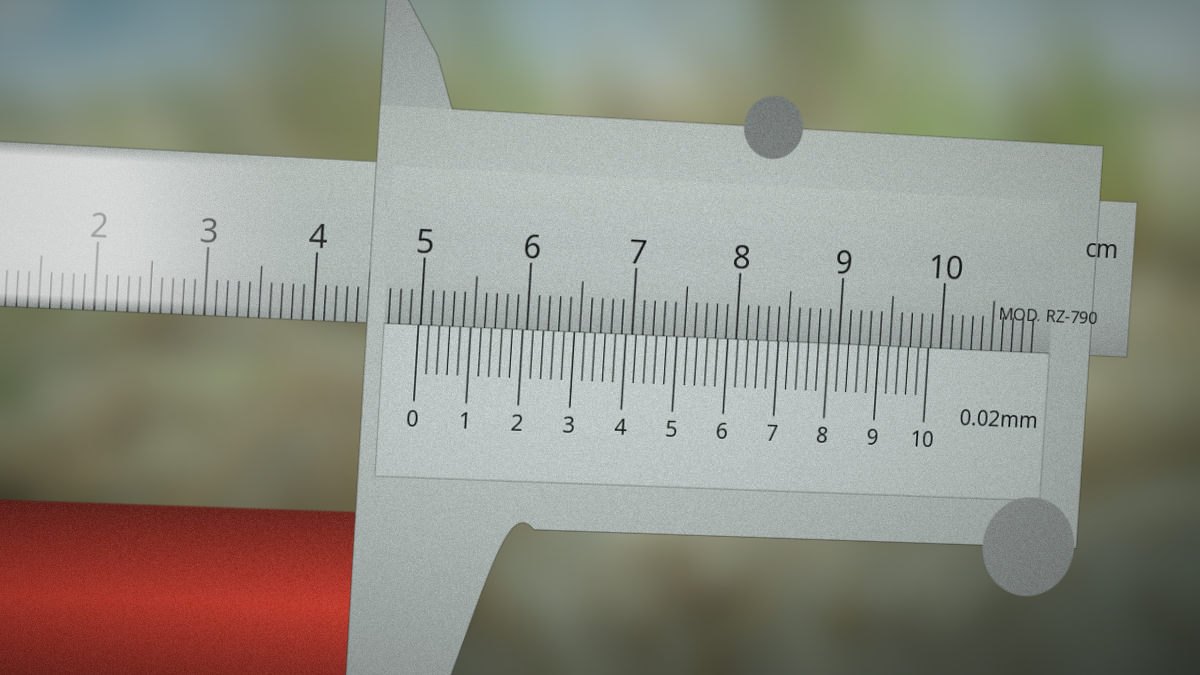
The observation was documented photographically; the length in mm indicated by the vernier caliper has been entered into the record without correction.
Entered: 49.8 mm
